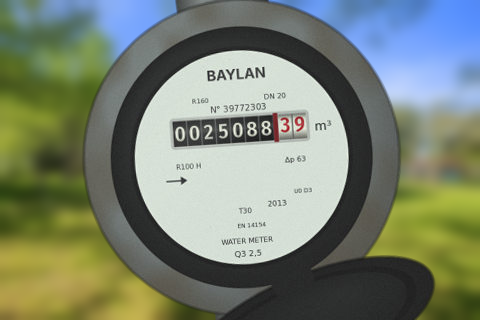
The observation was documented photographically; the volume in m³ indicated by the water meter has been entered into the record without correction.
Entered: 25088.39 m³
